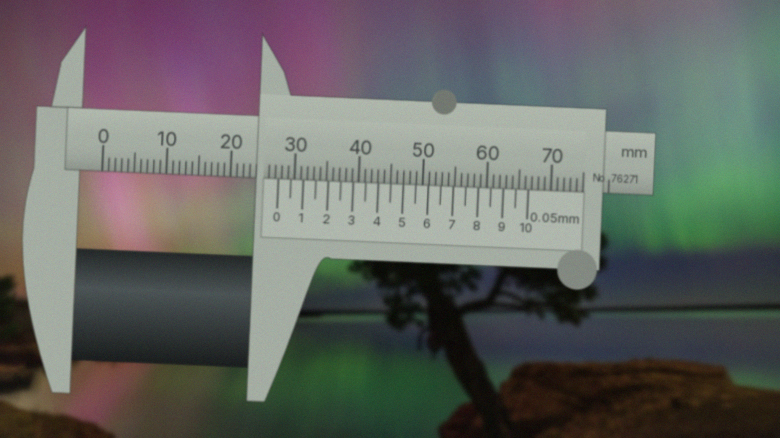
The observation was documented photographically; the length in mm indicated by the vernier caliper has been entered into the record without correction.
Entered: 27.5 mm
